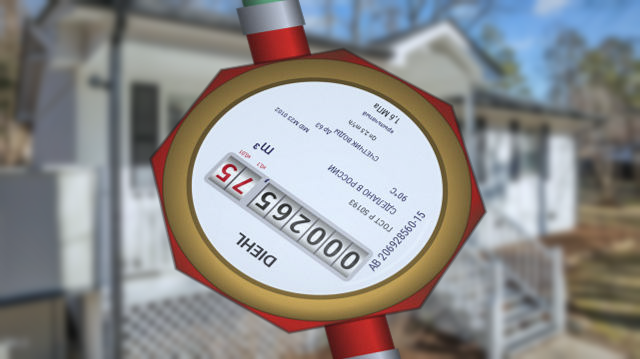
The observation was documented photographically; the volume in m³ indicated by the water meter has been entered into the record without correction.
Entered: 265.75 m³
